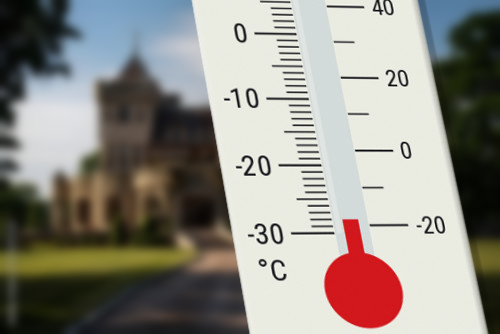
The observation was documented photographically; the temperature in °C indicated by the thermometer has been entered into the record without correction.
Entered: -28 °C
